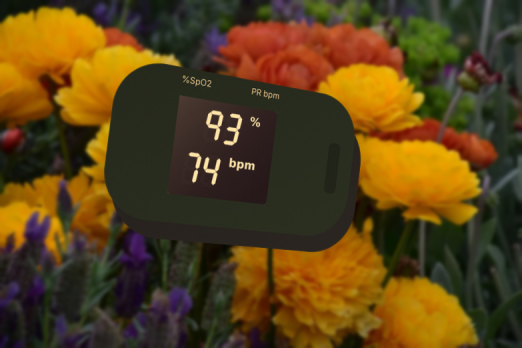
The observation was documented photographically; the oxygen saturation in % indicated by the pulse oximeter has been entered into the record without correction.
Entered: 93 %
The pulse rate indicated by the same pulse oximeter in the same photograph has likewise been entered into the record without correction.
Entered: 74 bpm
